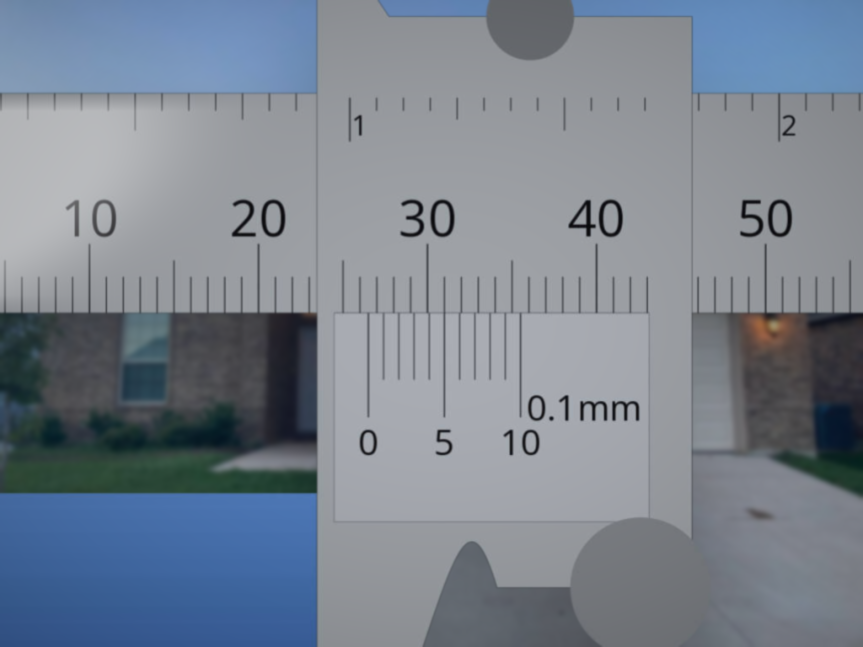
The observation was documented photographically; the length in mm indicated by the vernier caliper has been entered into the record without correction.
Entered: 26.5 mm
